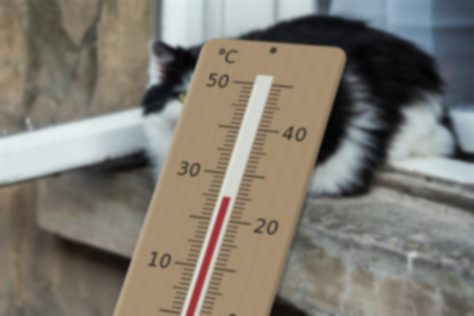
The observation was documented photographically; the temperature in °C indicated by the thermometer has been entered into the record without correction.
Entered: 25 °C
